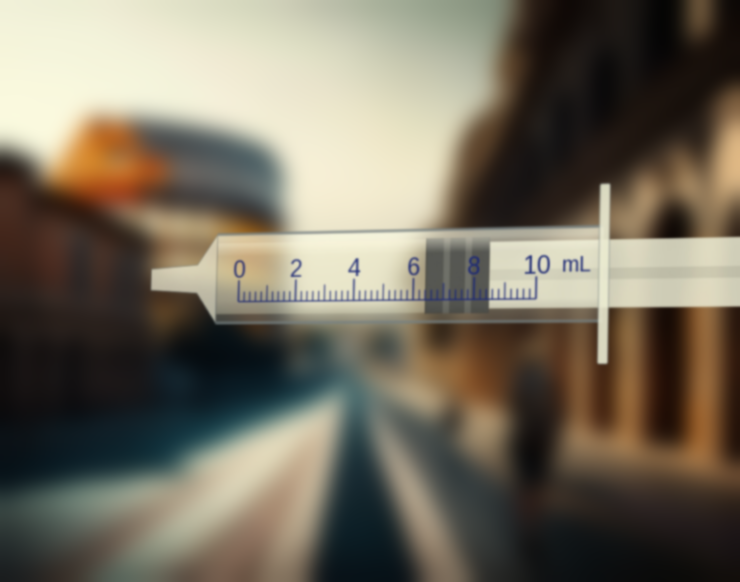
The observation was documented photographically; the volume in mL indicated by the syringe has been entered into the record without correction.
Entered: 6.4 mL
